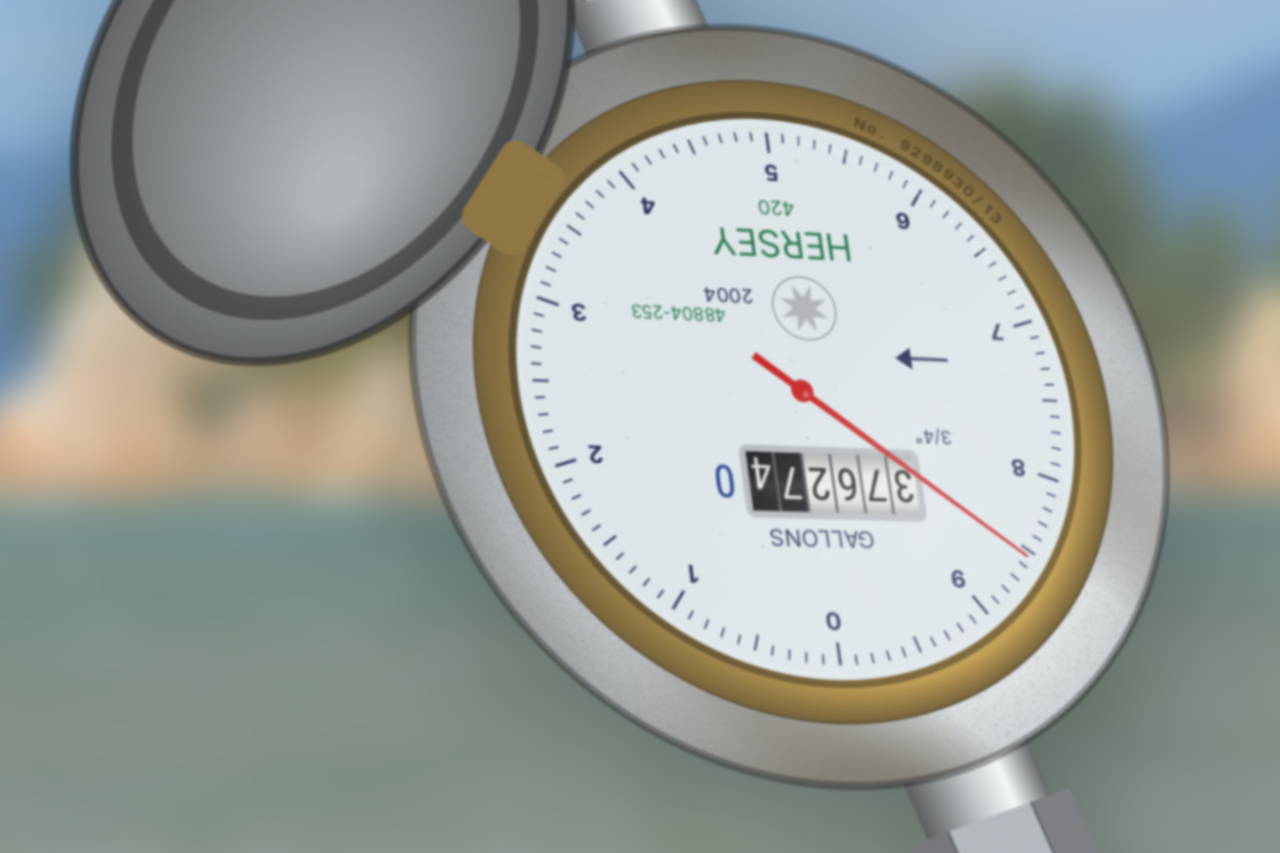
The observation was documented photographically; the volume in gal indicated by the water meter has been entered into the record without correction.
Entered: 3762738.5 gal
